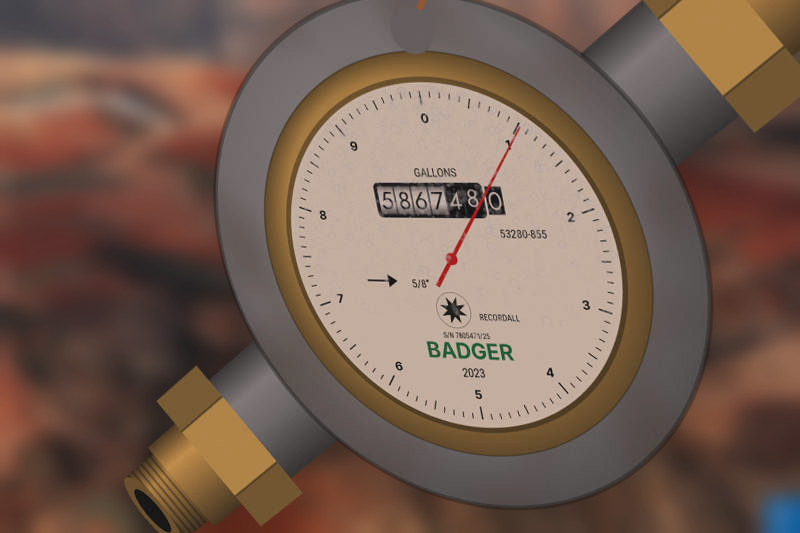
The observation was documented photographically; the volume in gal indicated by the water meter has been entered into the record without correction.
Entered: 5867481.0 gal
